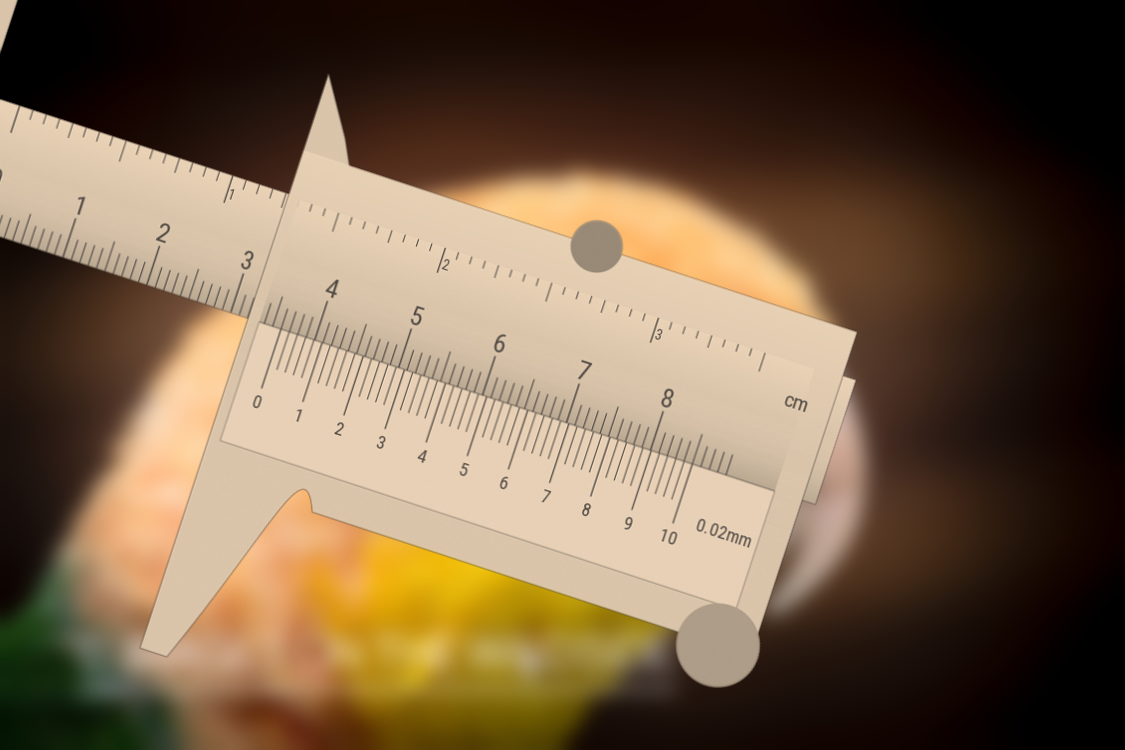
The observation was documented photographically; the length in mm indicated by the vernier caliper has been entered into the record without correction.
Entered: 36.0 mm
